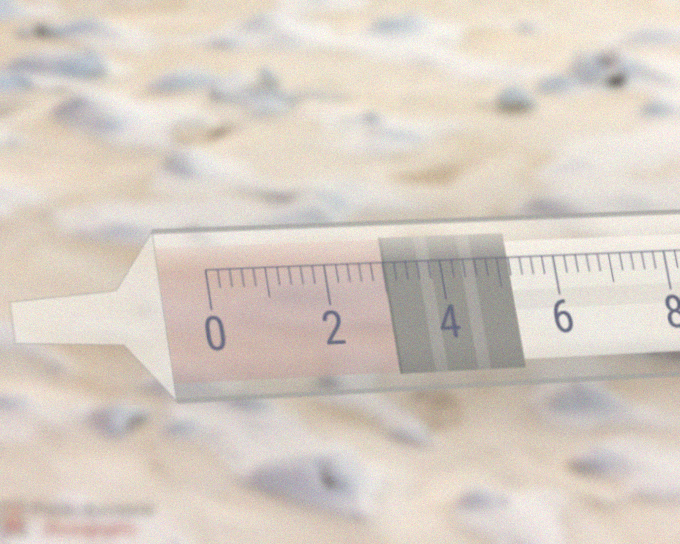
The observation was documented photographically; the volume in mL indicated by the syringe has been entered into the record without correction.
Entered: 3 mL
